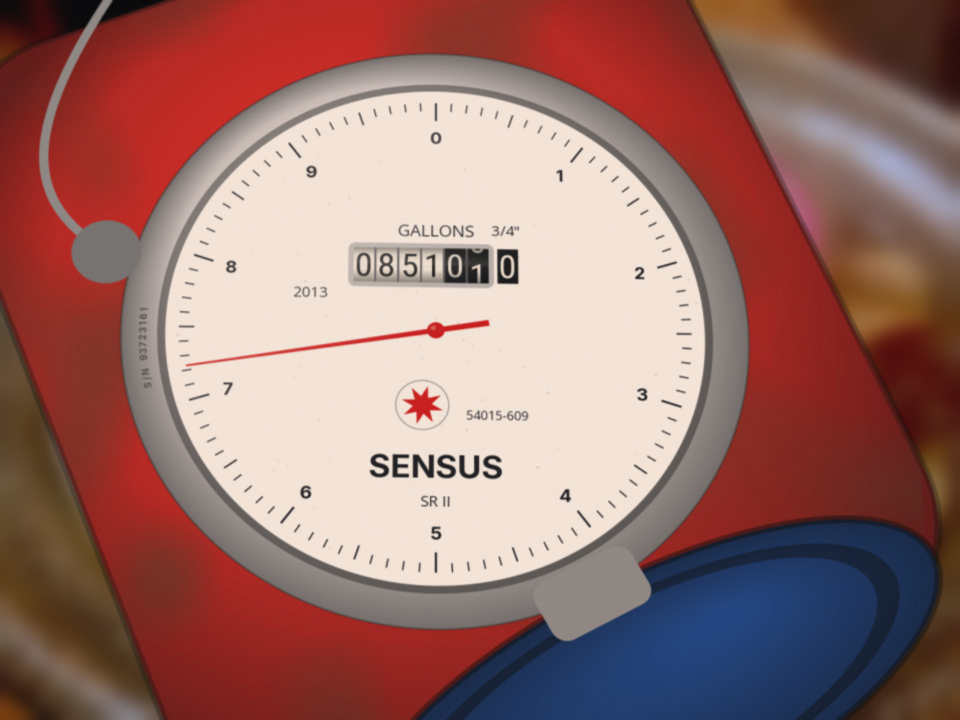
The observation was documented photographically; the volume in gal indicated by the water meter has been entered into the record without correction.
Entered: 851007.2 gal
